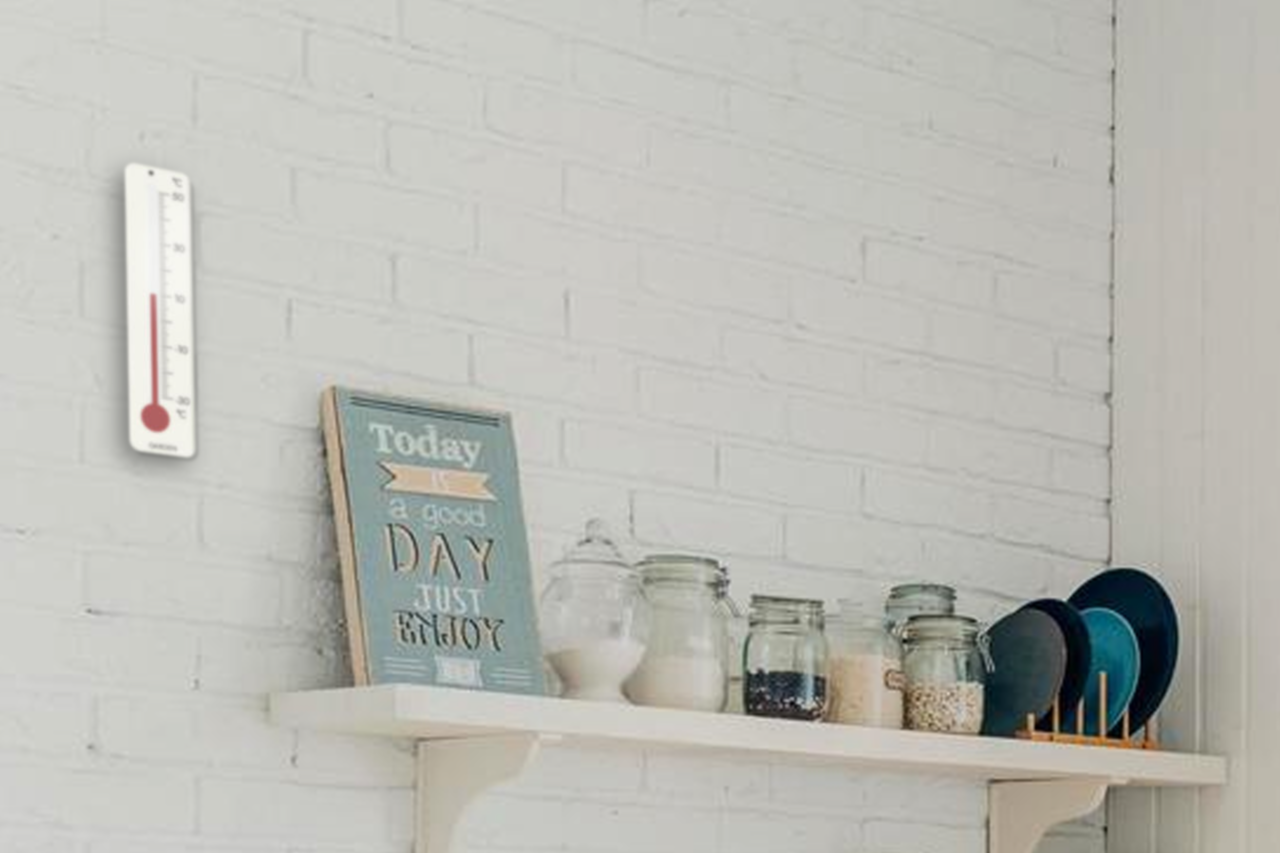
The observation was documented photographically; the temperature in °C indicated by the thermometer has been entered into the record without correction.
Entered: 10 °C
